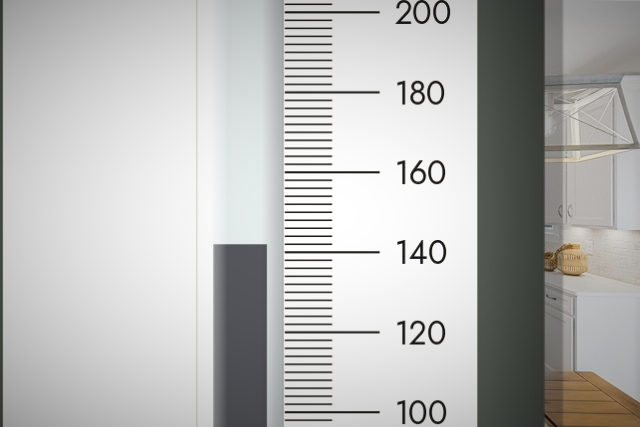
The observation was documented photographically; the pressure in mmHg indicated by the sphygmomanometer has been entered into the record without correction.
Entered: 142 mmHg
